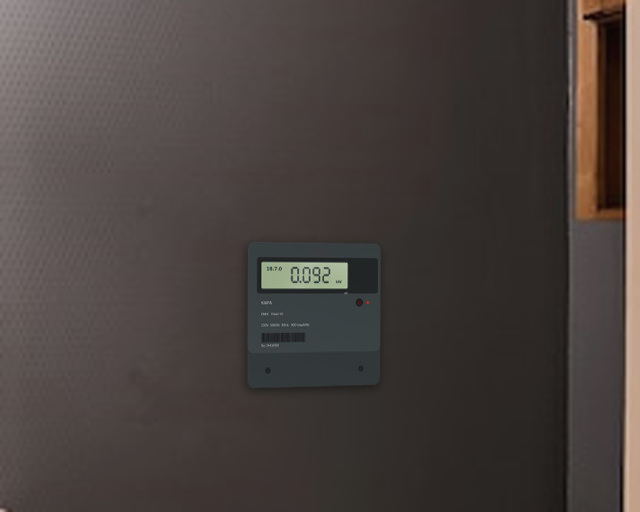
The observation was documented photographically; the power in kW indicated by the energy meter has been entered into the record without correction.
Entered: 0.092 kW
